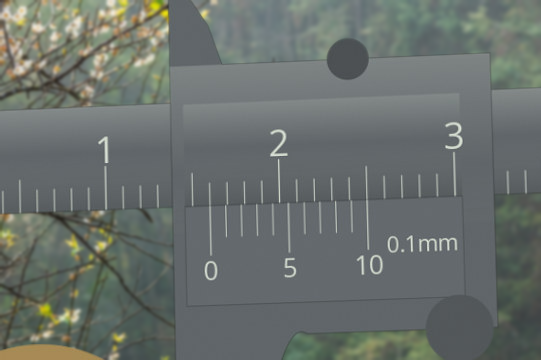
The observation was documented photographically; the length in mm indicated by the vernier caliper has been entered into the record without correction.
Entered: 16.0 mm
